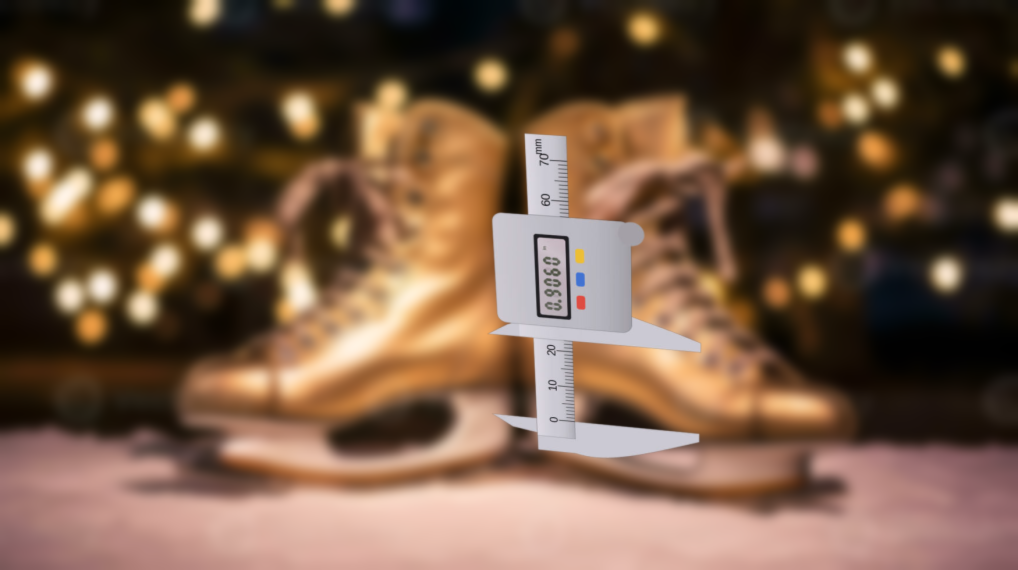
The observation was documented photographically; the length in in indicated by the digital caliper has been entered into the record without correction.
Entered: 0.9060 in
